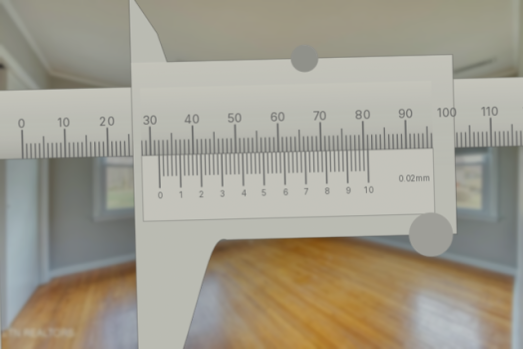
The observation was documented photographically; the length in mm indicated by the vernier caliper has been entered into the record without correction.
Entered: 32.0 mm
